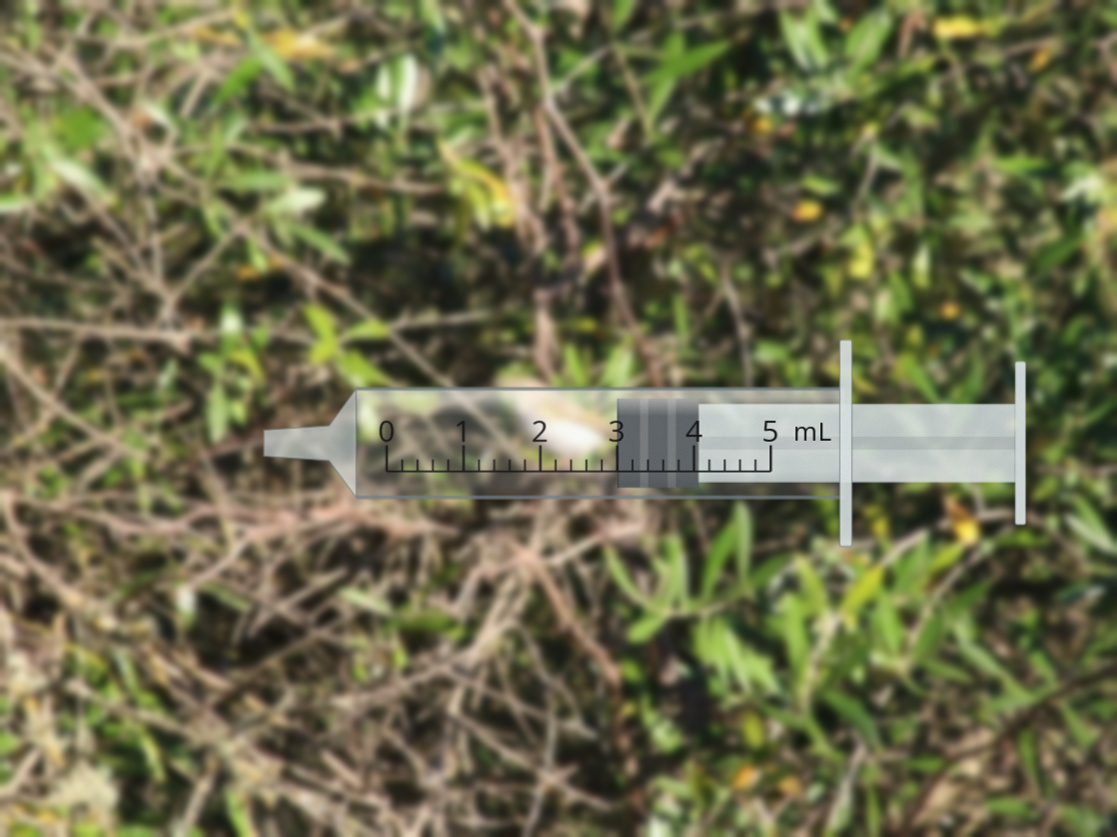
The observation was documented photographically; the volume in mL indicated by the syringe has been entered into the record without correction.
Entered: 3 mL
